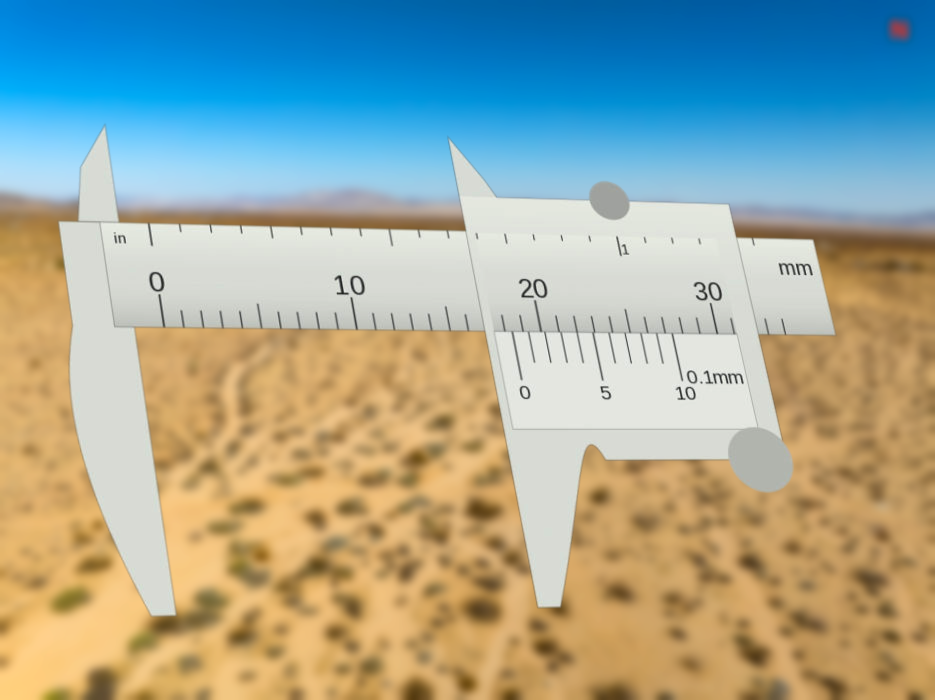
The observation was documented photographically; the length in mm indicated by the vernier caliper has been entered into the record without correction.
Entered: 18.4 mm
